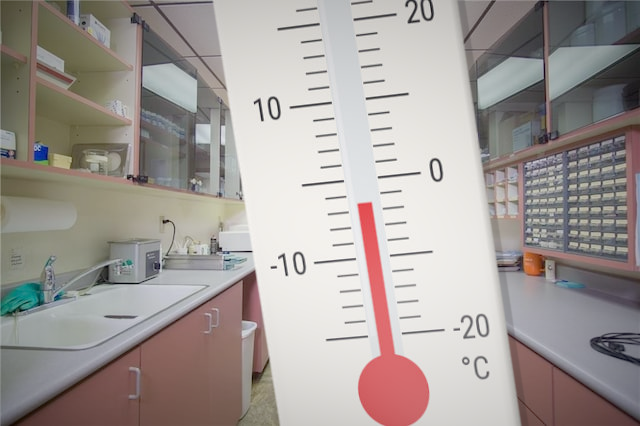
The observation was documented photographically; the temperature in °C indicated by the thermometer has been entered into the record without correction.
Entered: -3 °C
